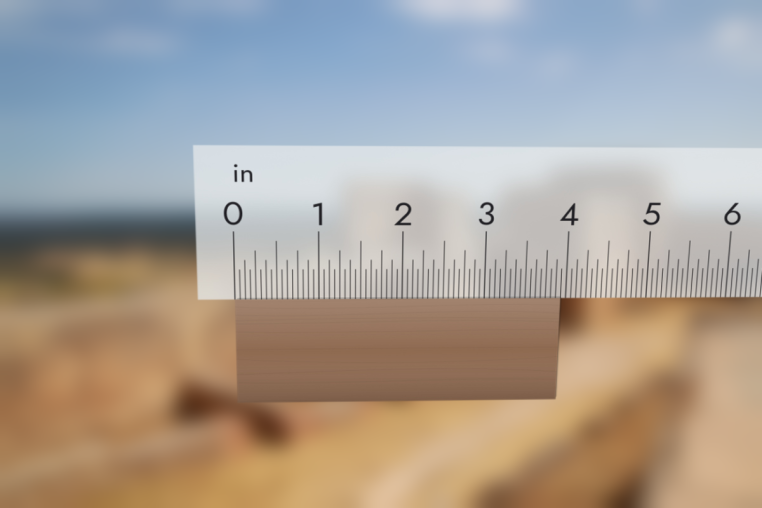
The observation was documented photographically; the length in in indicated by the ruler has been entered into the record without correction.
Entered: 3.9375 in
